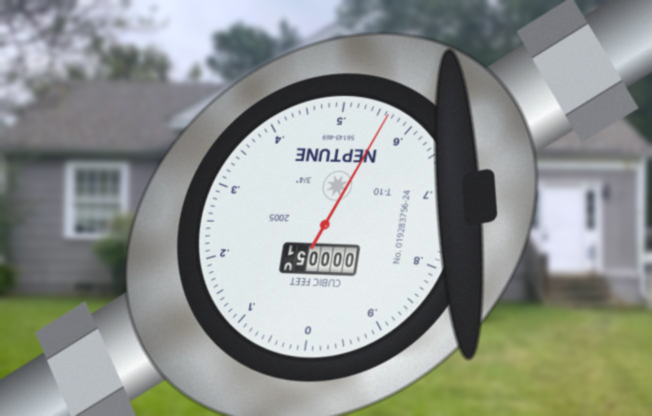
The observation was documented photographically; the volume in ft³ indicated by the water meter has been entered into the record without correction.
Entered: 50.56 ft³
